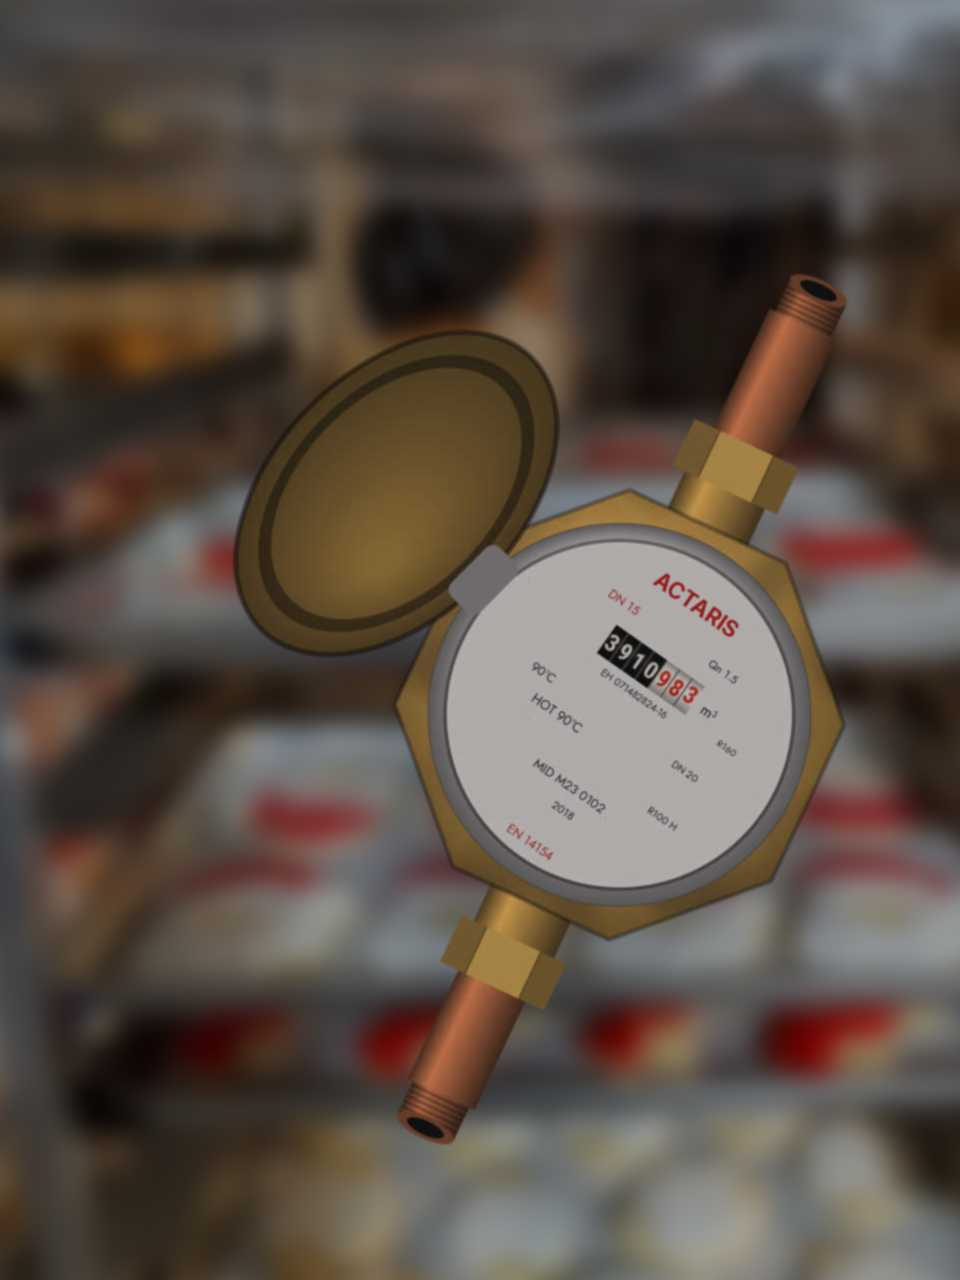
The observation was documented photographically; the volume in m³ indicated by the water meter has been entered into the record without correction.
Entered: 3910.983 m³
